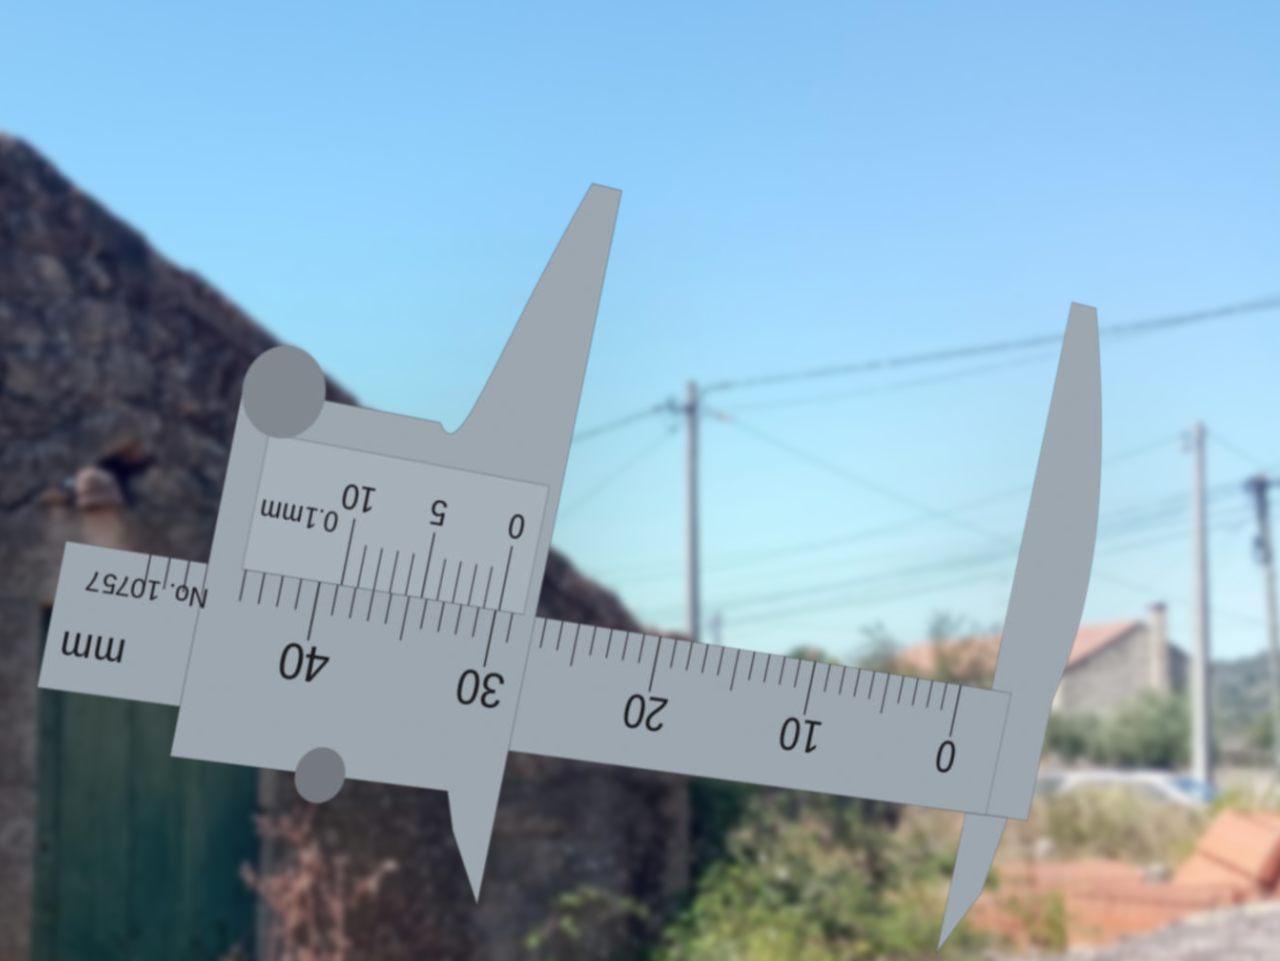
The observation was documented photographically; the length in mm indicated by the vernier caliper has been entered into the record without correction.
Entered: 29.8 mm
